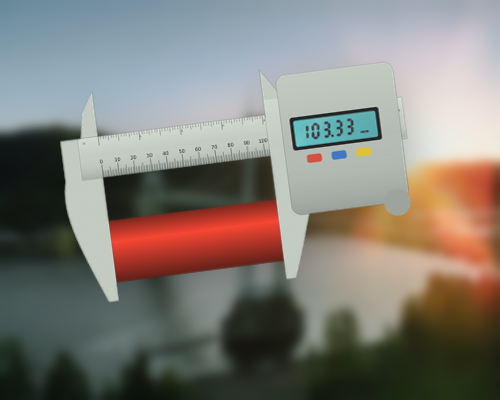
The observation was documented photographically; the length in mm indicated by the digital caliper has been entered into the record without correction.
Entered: 103.33 mm
